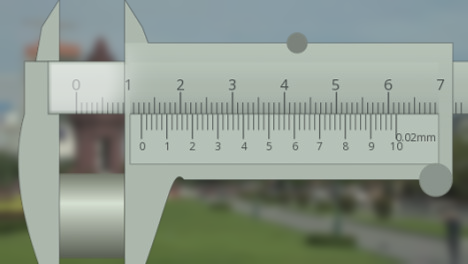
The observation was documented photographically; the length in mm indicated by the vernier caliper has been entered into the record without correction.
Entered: 12.5 mm
